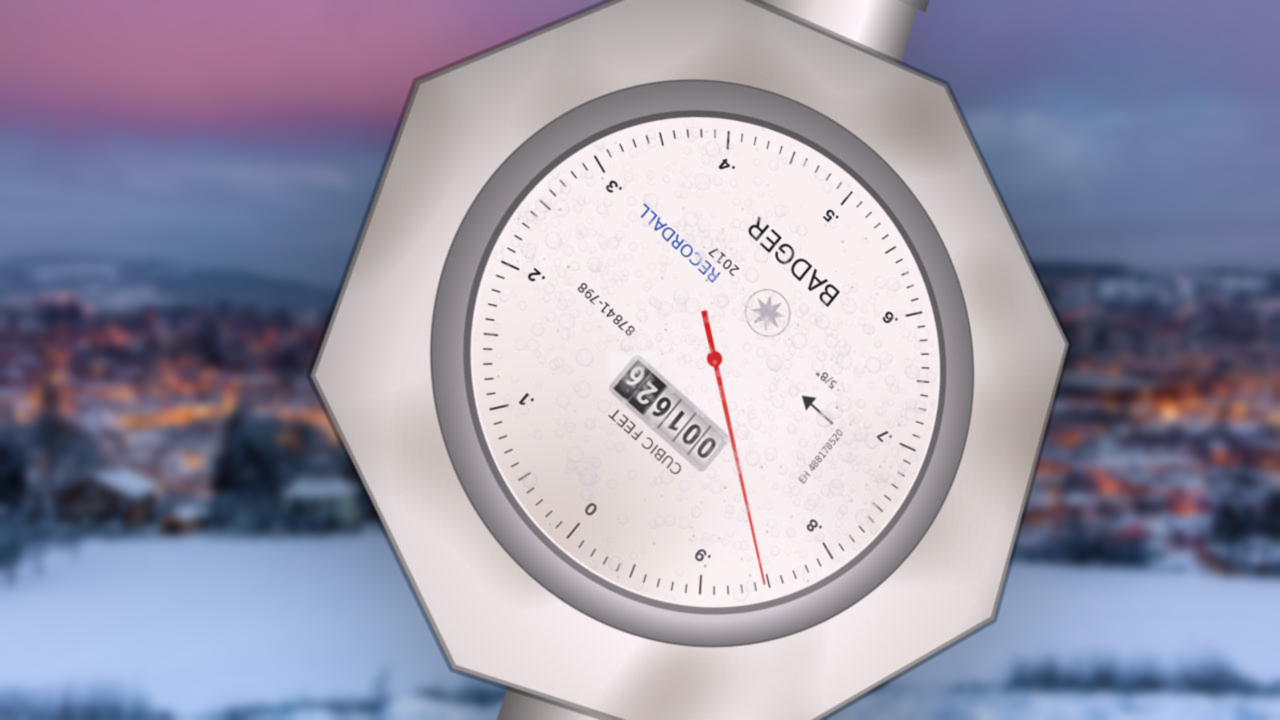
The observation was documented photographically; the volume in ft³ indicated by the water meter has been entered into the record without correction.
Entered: 1625.85 ft³
